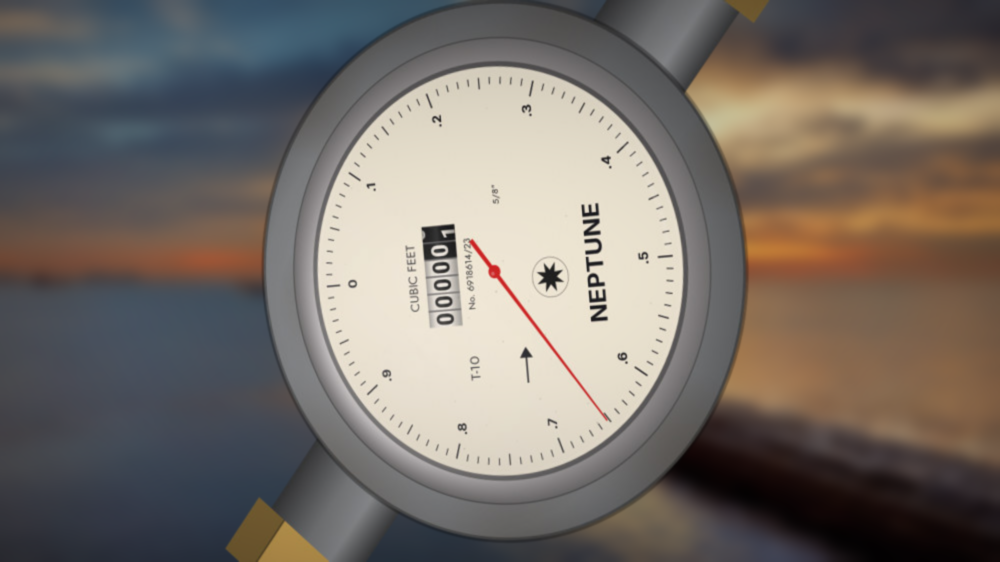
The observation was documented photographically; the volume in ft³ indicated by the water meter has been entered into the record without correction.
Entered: 0.65 ft³
